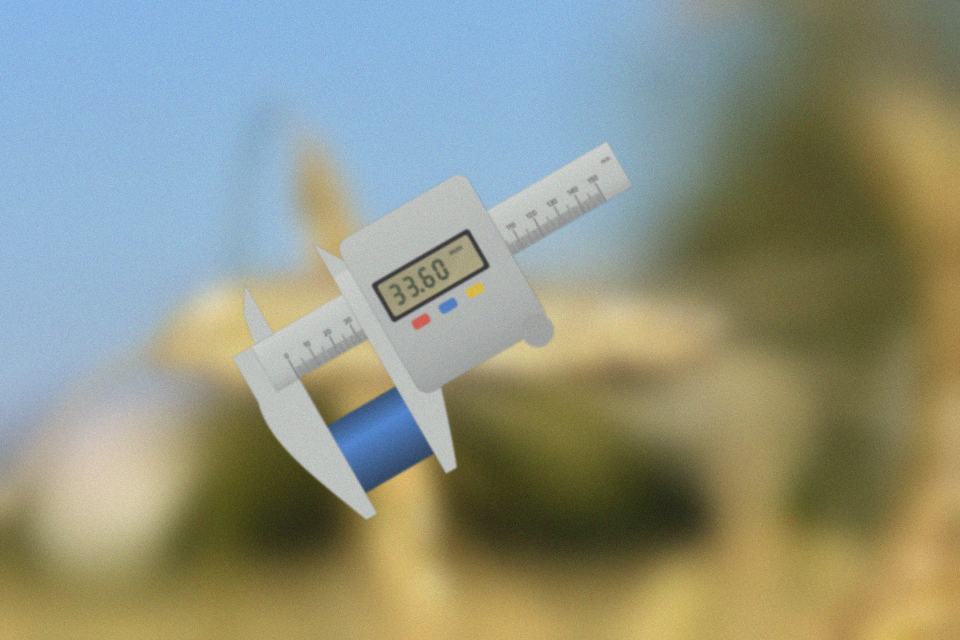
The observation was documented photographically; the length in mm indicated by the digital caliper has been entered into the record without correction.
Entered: 33.60 mm
